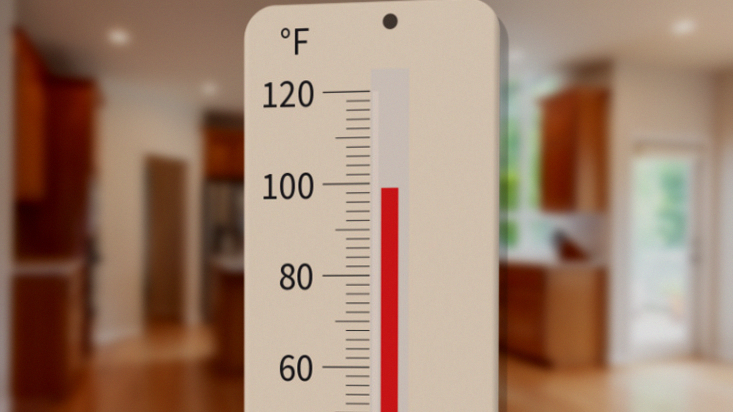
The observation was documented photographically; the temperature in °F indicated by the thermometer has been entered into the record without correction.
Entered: 99 °F
